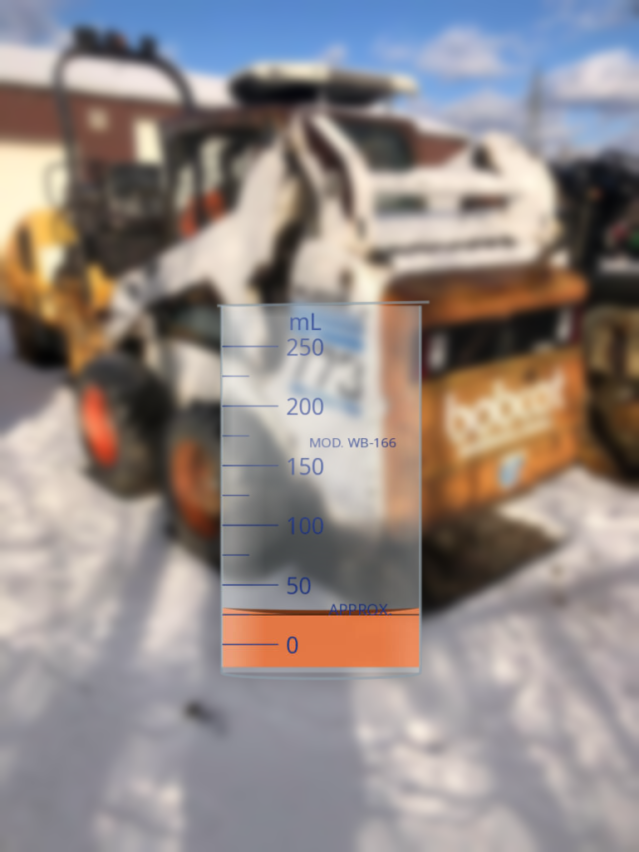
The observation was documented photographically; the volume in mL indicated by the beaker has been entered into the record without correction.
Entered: 25 mL
